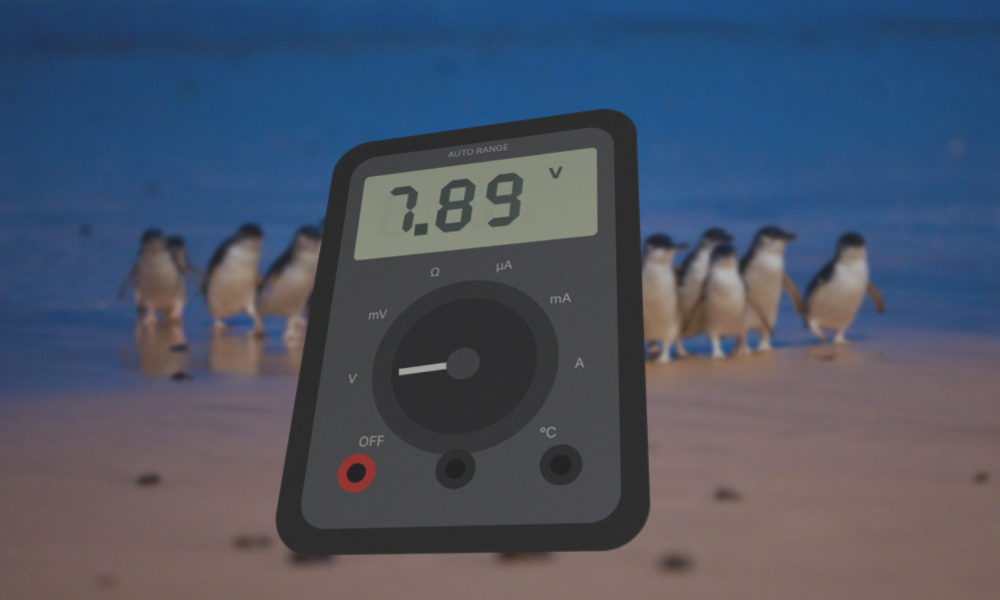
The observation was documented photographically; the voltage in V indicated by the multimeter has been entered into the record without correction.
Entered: 7.89 V
